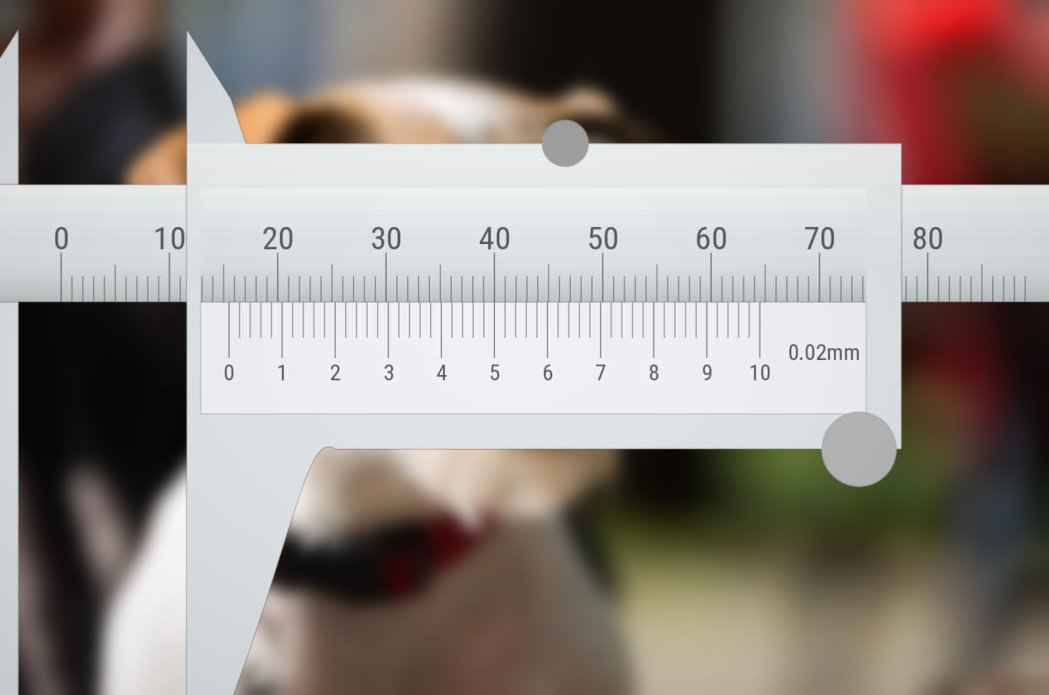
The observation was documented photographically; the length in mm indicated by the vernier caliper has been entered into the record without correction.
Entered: 15.5 mm
